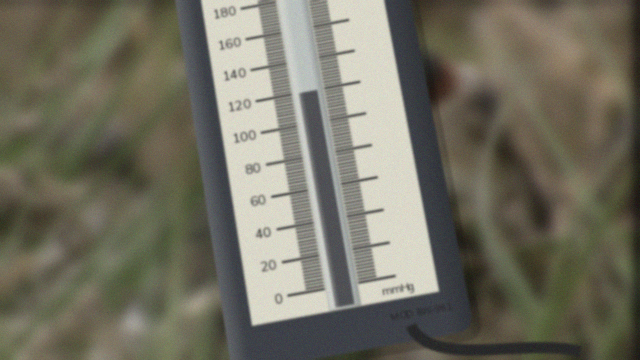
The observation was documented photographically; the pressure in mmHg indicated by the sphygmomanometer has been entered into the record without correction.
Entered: 120 mmHg
